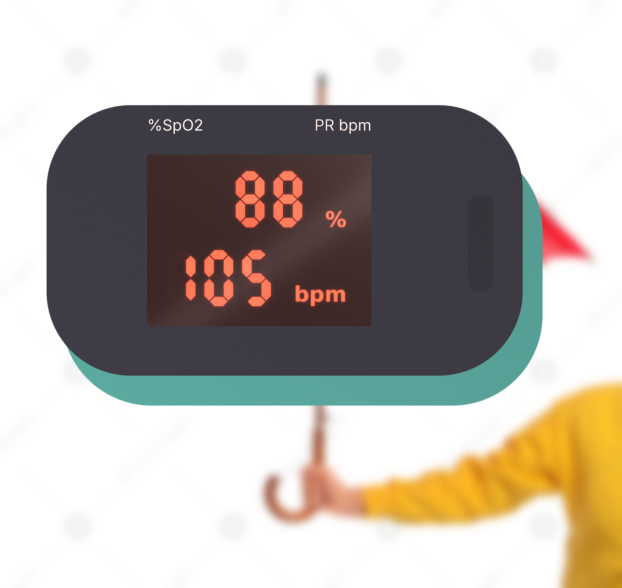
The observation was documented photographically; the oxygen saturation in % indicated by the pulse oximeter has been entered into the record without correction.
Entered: 88 %
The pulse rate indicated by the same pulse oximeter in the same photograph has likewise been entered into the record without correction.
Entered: 105 bpm
